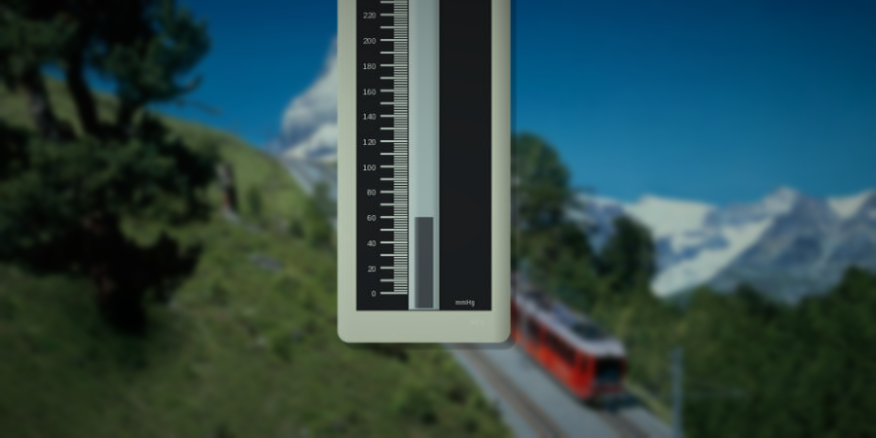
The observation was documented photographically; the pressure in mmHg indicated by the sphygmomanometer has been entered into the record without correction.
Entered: 60 mmHg
